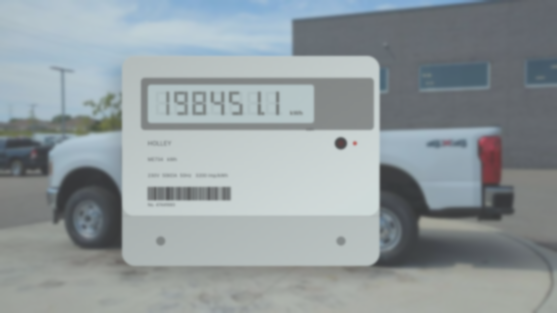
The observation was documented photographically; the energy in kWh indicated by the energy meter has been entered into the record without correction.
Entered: 198451.1 kWh
